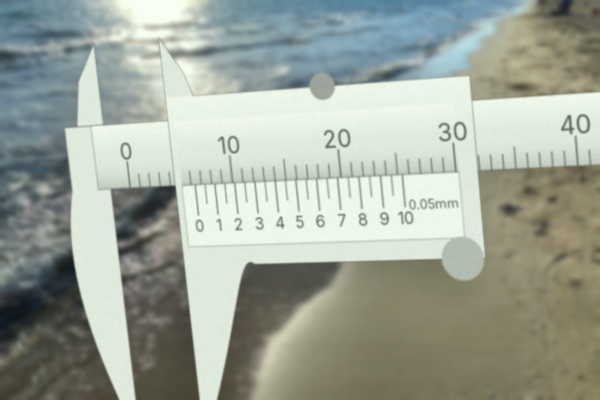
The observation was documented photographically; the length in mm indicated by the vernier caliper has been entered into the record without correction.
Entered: 6.4 mm
